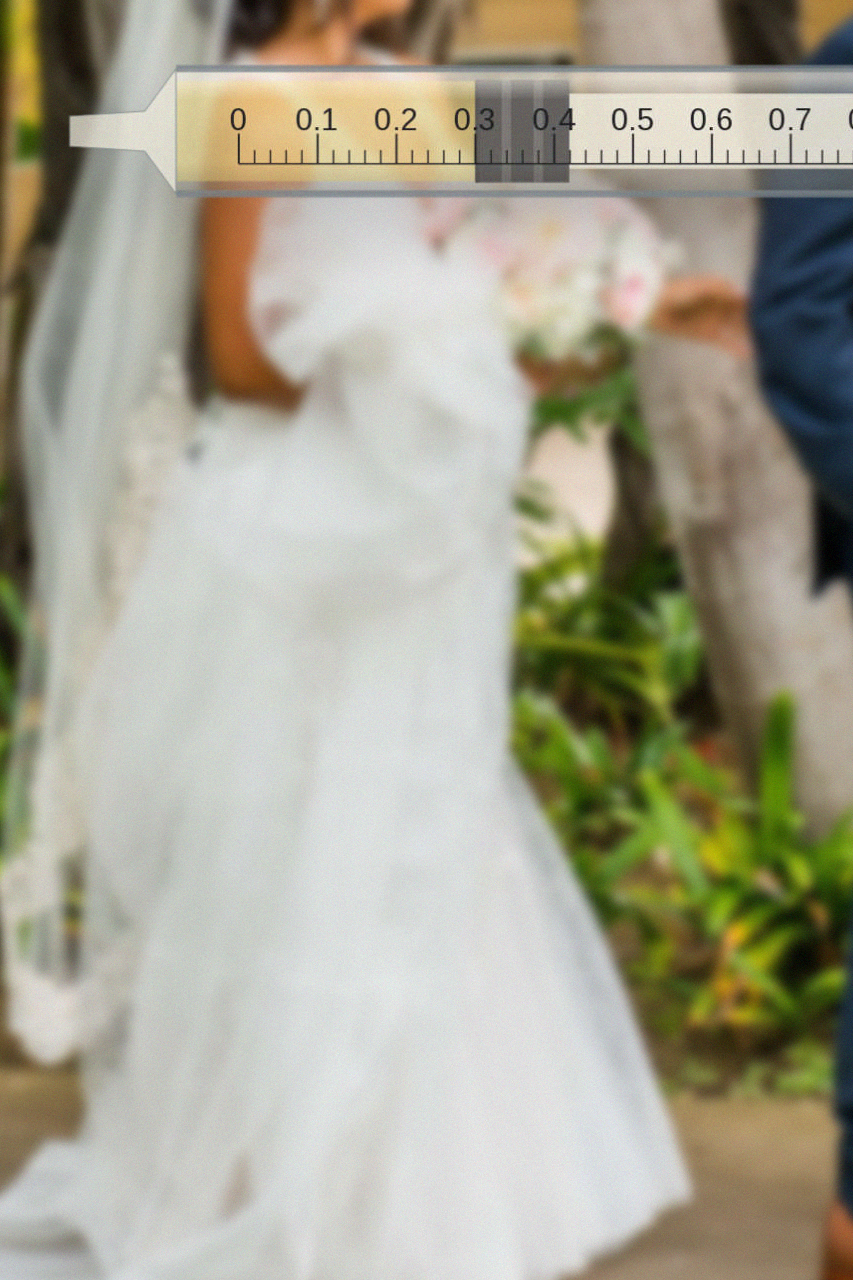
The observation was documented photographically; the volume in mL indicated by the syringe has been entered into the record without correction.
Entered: 0.3 mL
